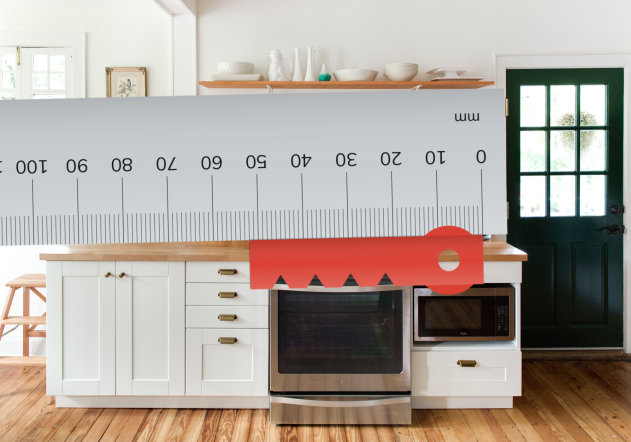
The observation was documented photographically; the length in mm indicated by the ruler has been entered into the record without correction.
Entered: 52 mm
